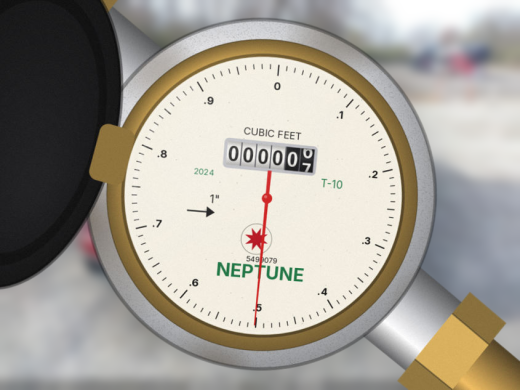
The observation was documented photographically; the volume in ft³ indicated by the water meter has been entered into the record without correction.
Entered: 6.50 ft³
